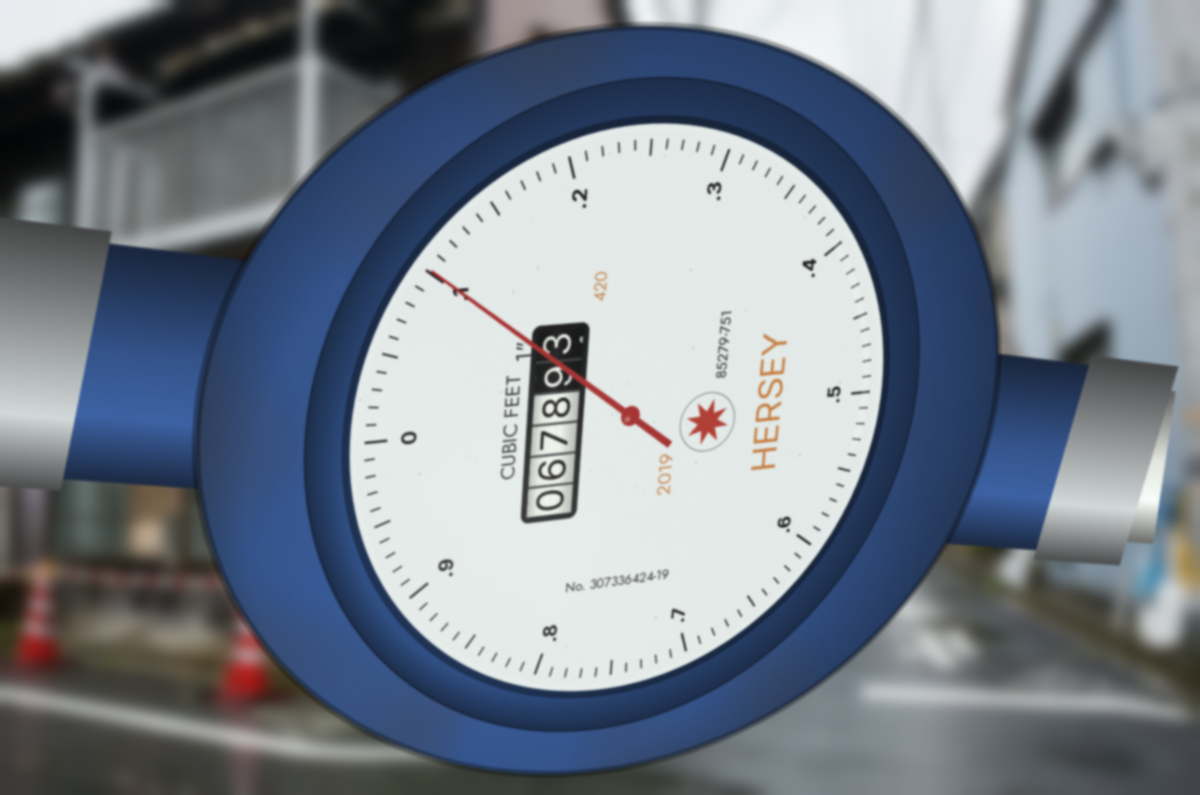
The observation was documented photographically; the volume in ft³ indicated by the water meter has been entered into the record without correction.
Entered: 67893.10 ft³
